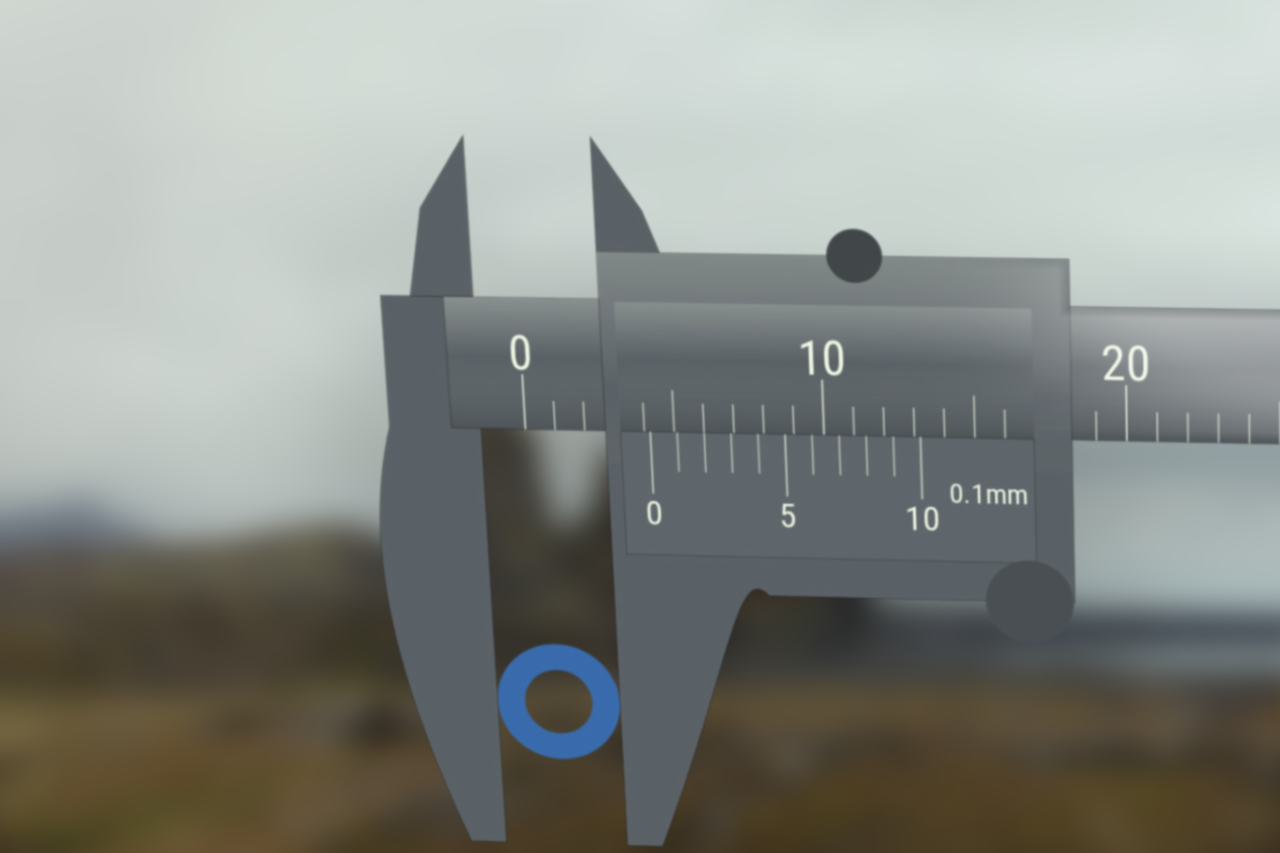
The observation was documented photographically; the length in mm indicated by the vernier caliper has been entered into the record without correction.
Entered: 4.2 mm
